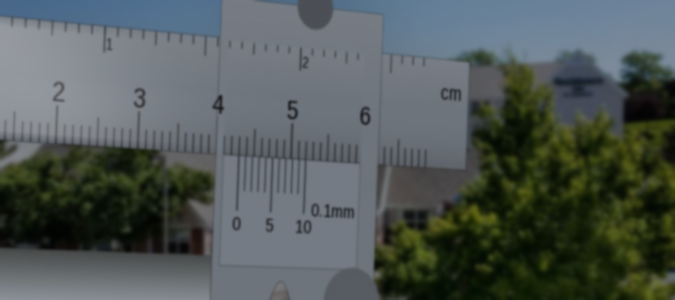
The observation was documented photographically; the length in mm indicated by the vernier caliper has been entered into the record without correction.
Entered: 43.0 mm
